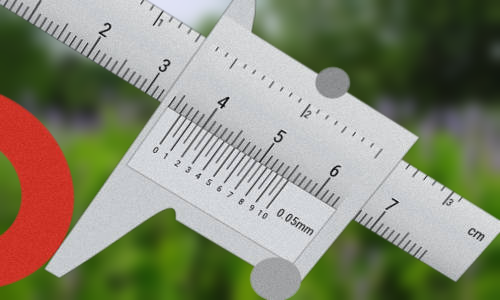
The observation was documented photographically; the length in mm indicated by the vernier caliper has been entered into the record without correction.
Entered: 36.2 mm
